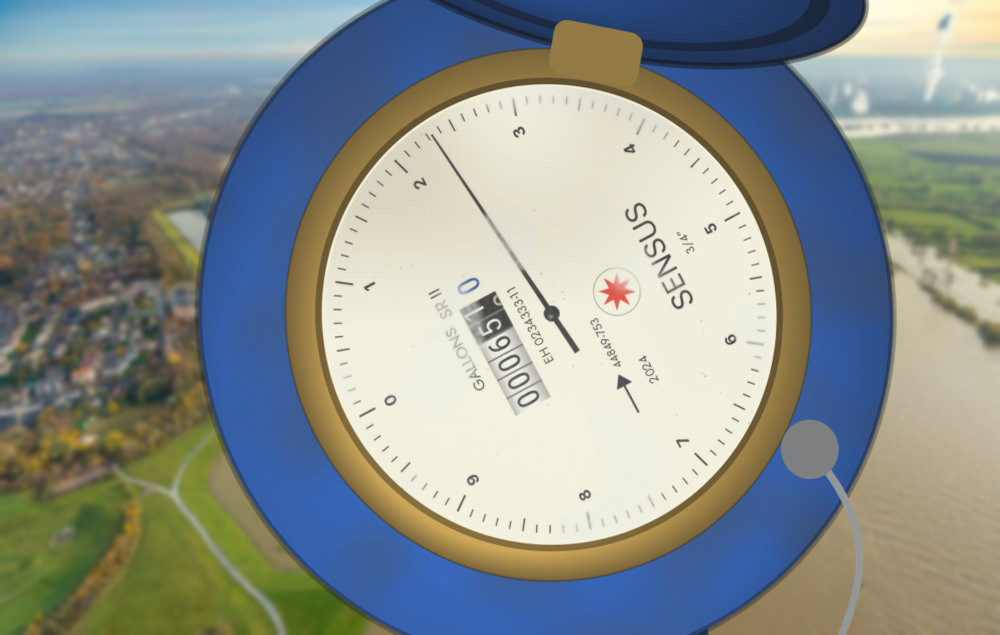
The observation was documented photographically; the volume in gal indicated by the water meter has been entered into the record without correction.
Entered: 6512.3 gal
